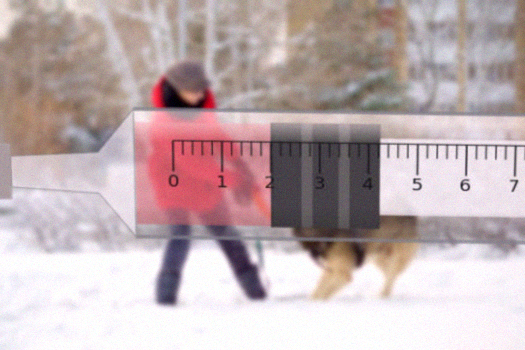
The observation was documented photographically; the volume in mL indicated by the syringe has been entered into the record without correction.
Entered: 2 mL
